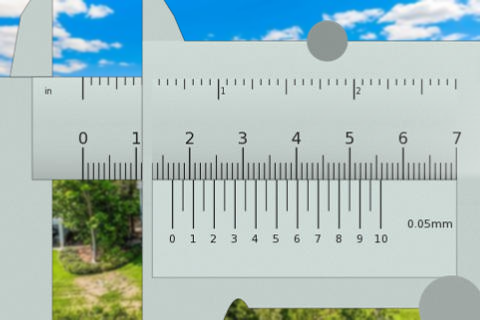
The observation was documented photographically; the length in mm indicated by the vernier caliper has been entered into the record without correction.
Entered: 16.8 mm
